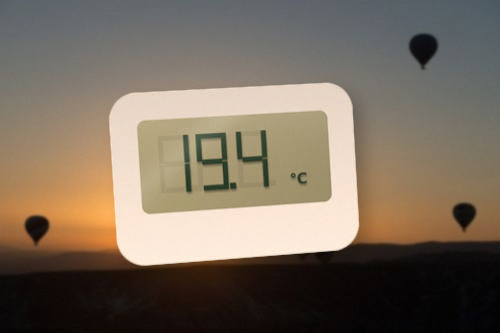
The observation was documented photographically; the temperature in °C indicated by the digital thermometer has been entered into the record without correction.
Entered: 19.4 °C
